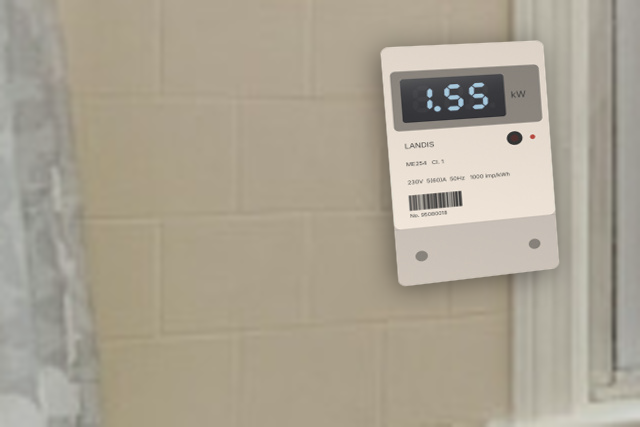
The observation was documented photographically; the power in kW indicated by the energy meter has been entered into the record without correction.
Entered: 1.55 kW
